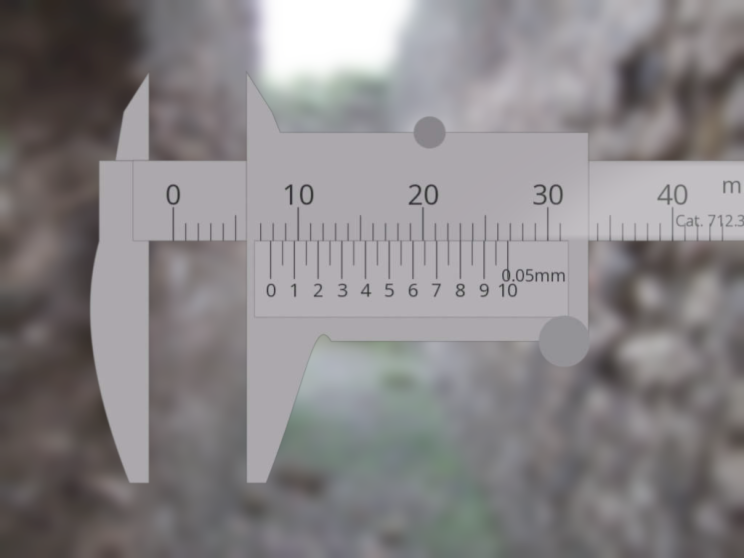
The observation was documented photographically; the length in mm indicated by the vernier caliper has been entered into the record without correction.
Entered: 7.8 mm
